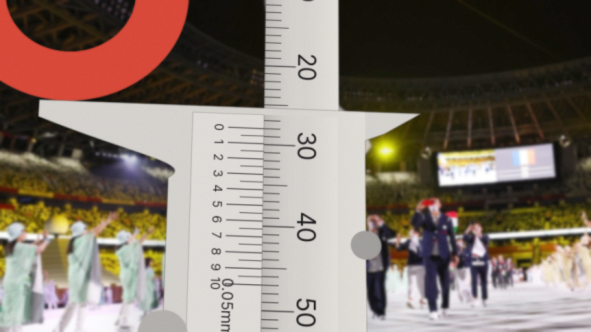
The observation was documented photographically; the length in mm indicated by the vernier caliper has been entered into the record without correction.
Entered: 28.0 mm
